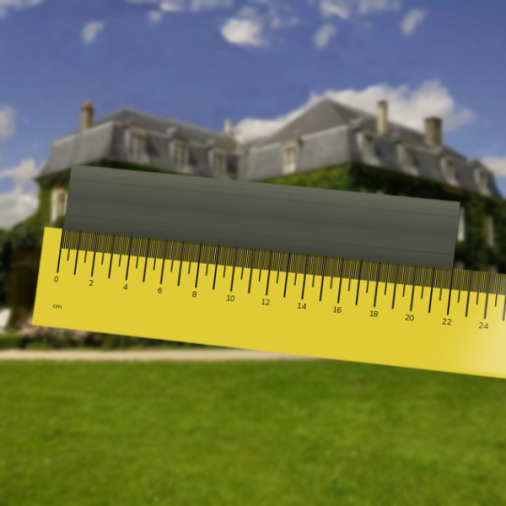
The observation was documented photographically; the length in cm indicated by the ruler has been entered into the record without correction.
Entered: 22 cm
